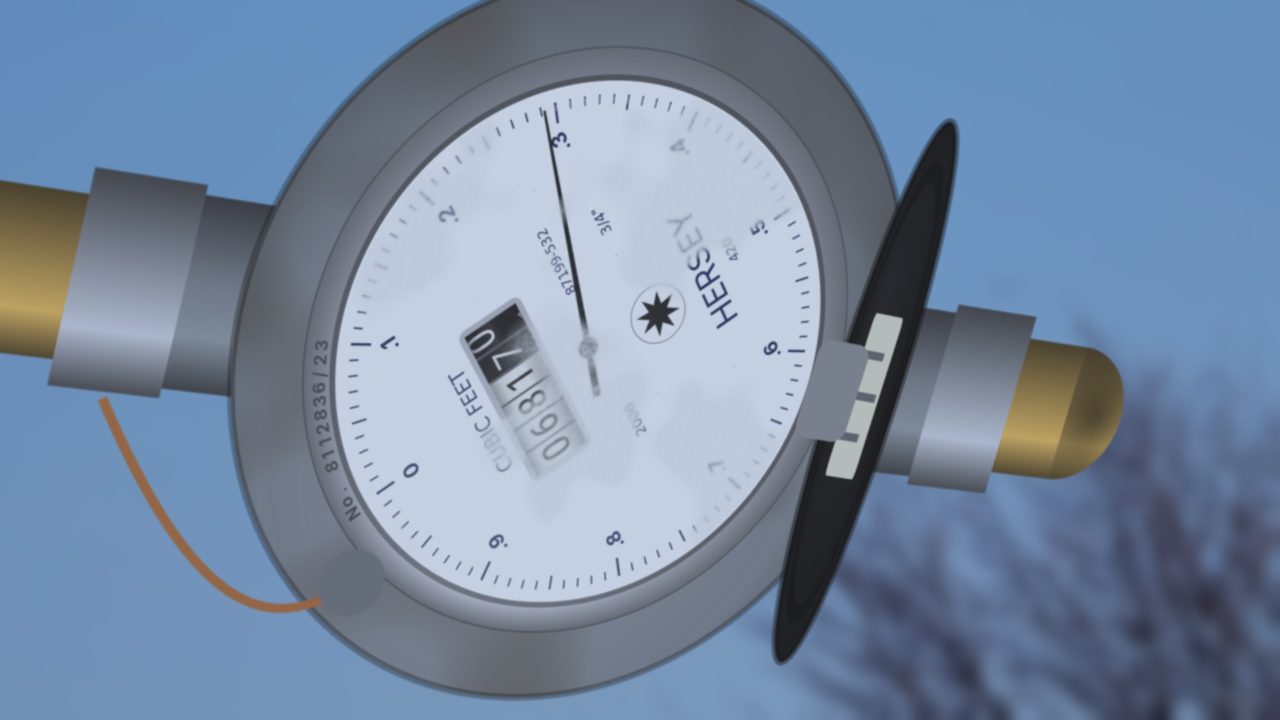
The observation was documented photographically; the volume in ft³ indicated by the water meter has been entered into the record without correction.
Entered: 68170.29 ft³
